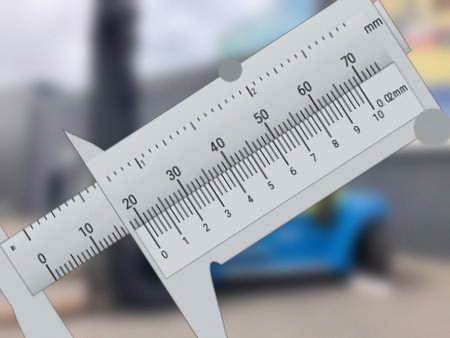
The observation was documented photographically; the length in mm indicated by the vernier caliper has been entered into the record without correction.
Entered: 20.0 mm
